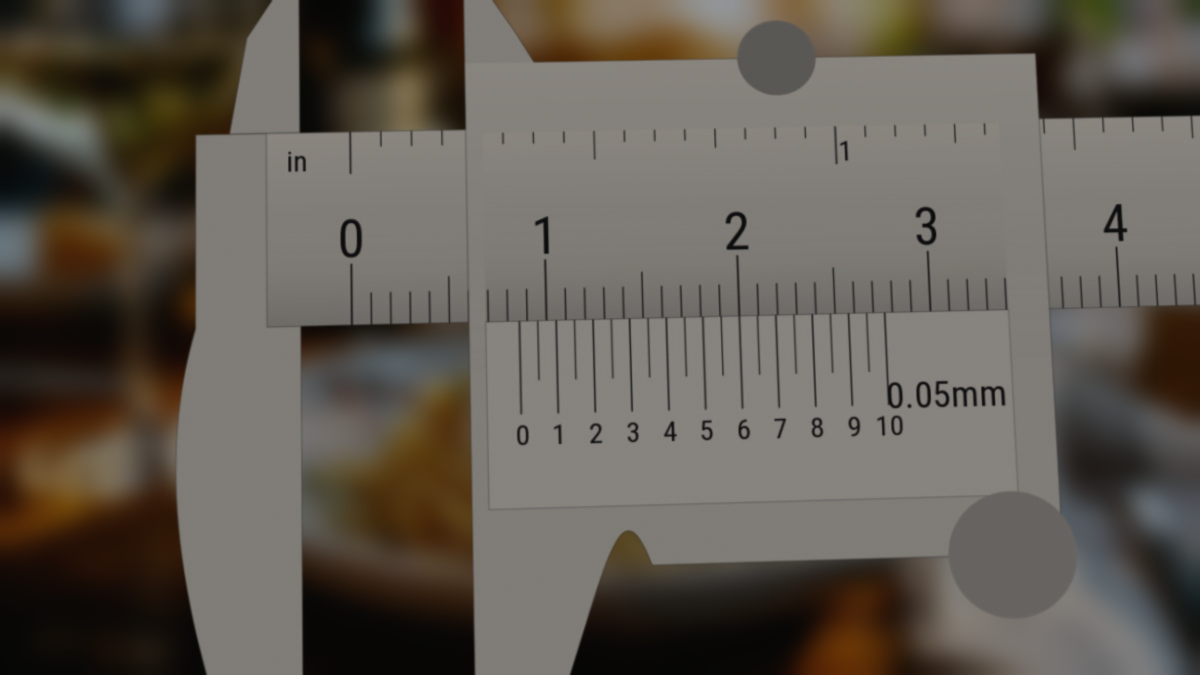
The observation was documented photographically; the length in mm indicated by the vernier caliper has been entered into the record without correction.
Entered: 8.6 mm
